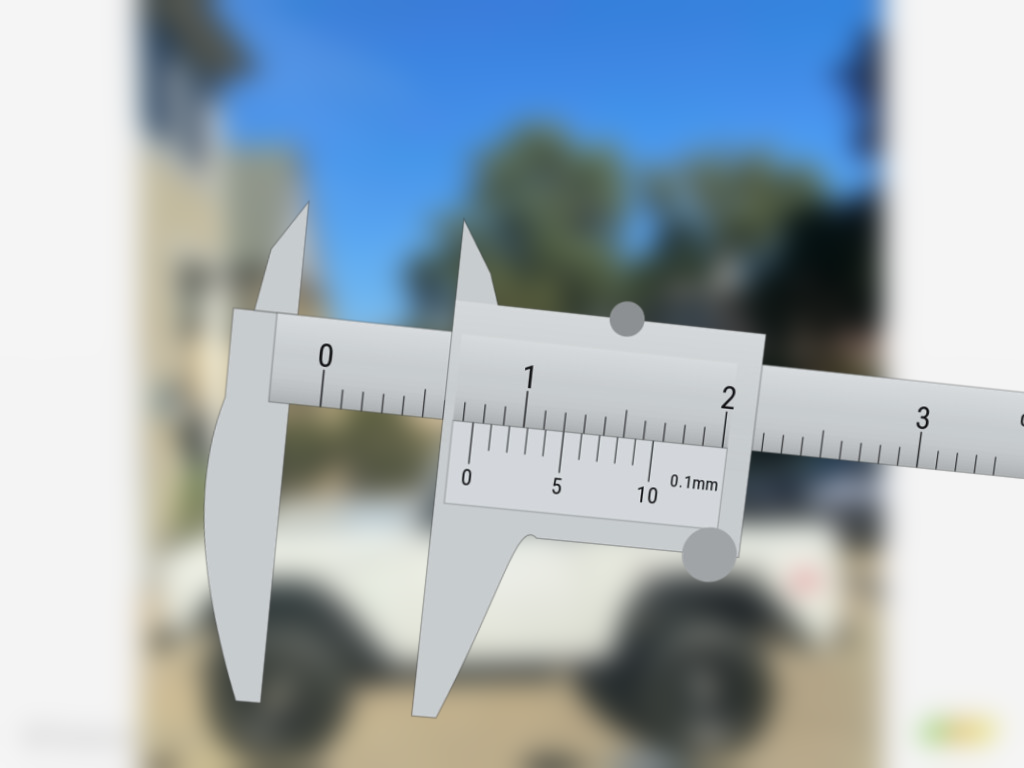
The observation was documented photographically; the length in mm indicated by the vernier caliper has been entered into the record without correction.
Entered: 7.5 mm
